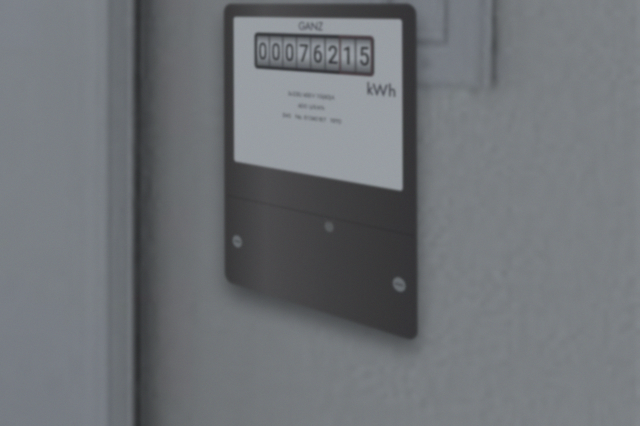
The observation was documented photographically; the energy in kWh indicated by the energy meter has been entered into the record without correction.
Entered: 762.15 kWh
